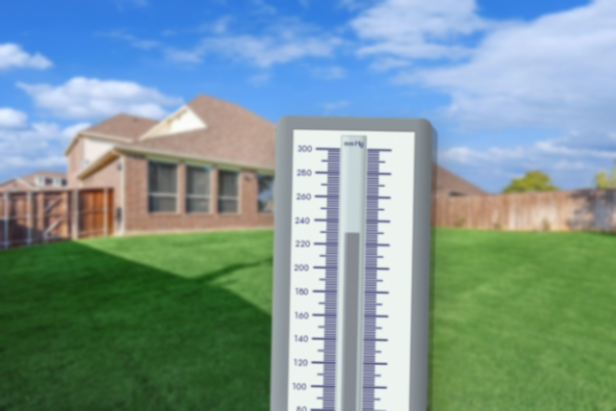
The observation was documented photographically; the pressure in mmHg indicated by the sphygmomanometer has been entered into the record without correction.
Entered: 230 mmHg
